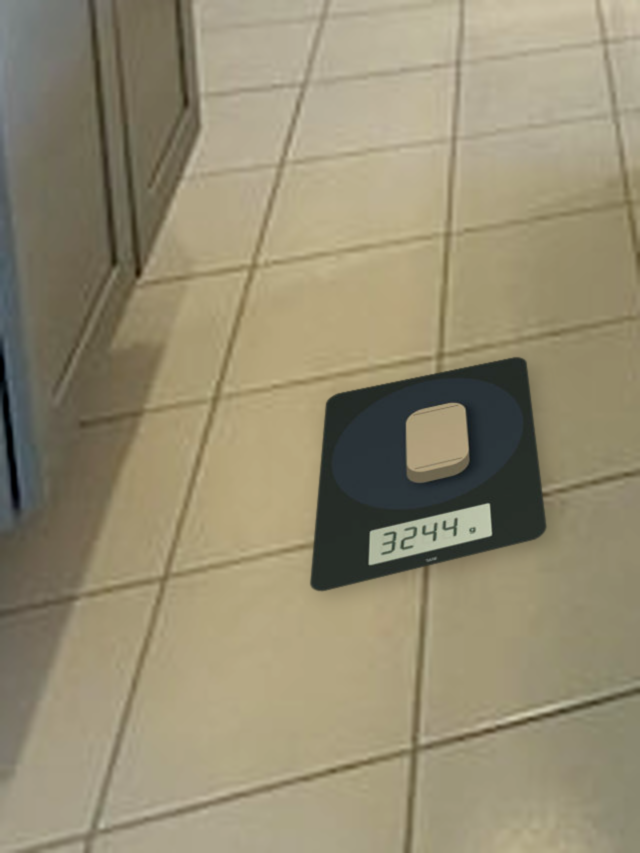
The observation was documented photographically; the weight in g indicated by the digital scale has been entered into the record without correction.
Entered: 3244 g
